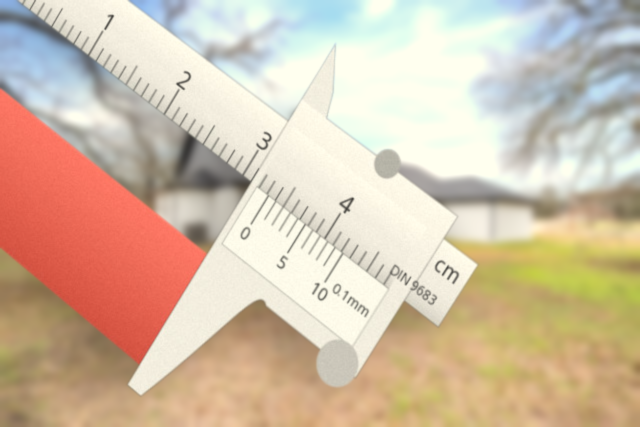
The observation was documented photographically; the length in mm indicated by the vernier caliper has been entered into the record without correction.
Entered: 33.2 mm
